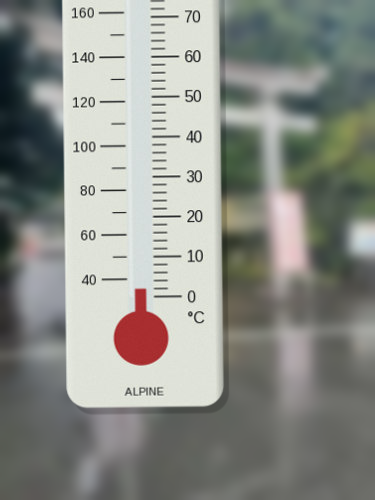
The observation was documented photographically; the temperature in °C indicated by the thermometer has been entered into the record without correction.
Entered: 2 °C
